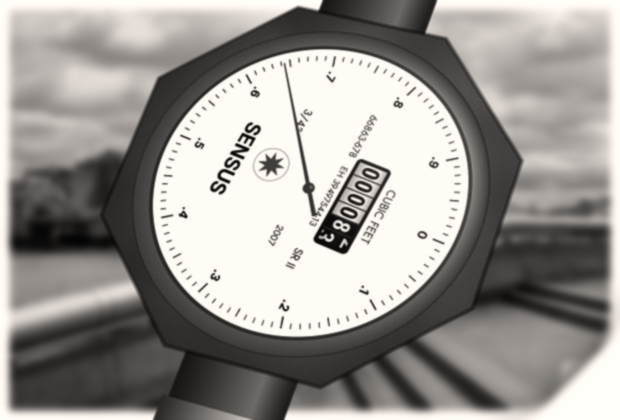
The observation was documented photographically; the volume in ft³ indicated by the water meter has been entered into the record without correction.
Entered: 82.64 ft³
